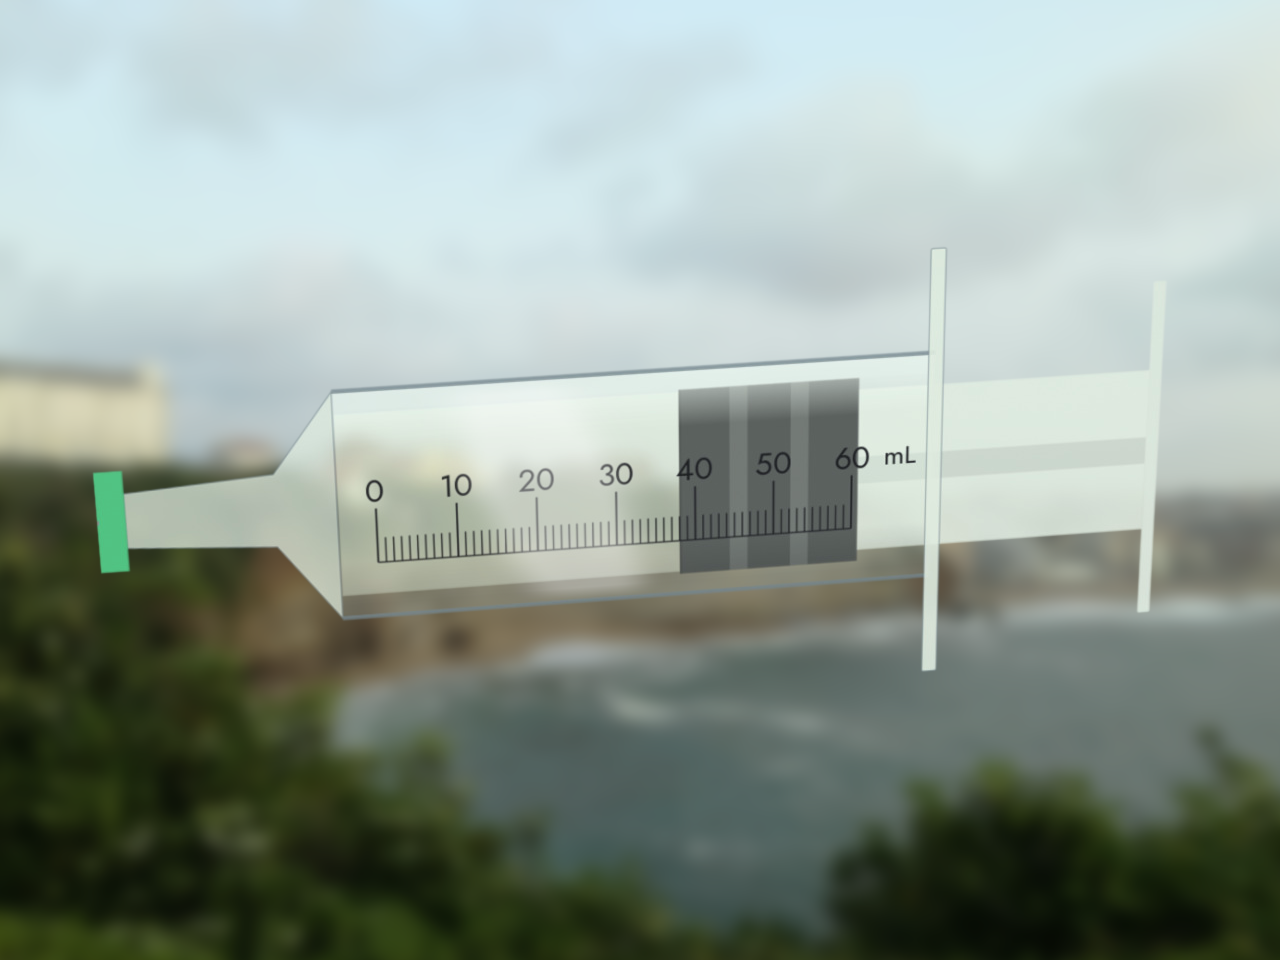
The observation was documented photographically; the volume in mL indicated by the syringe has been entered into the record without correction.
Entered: 38 mL
